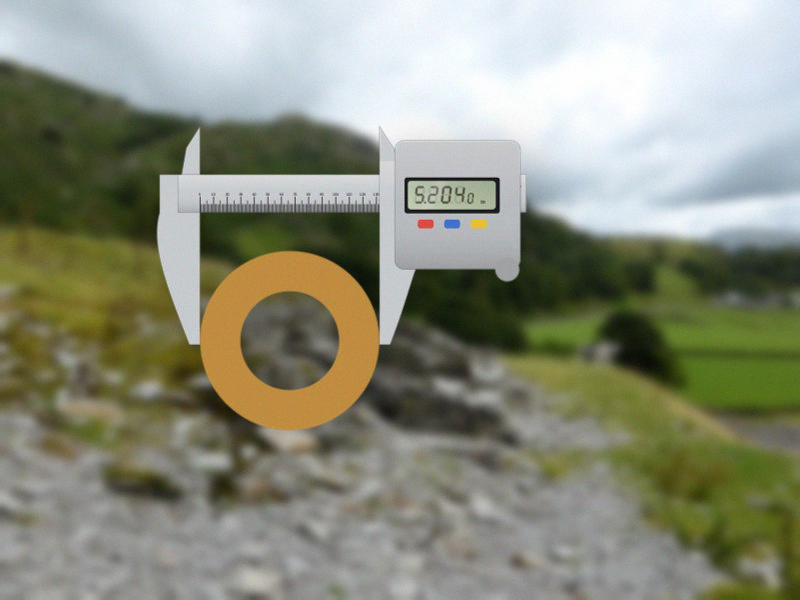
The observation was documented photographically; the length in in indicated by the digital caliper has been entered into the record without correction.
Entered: 5.2040 in
